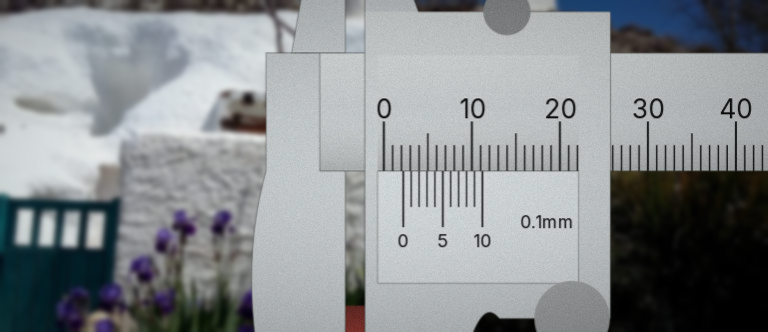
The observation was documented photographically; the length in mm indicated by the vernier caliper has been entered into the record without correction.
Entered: 2.2 mm
